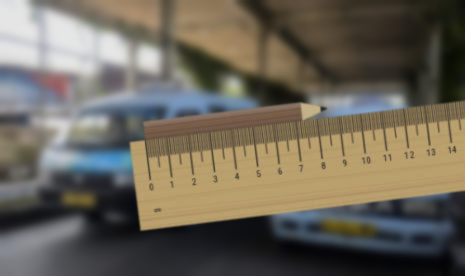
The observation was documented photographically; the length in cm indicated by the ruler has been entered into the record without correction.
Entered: 8.5 cm
